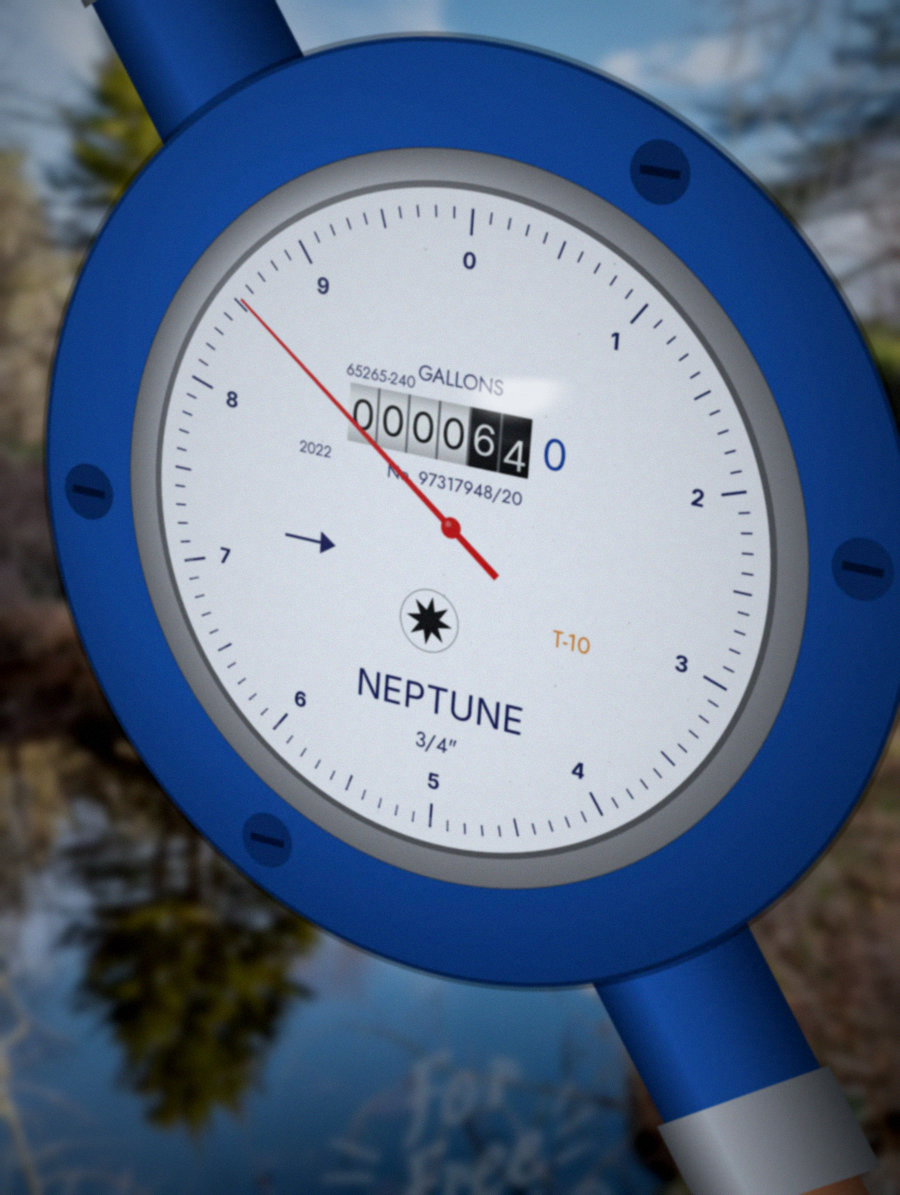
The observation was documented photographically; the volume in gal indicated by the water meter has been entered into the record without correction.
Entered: 638.5 gal
